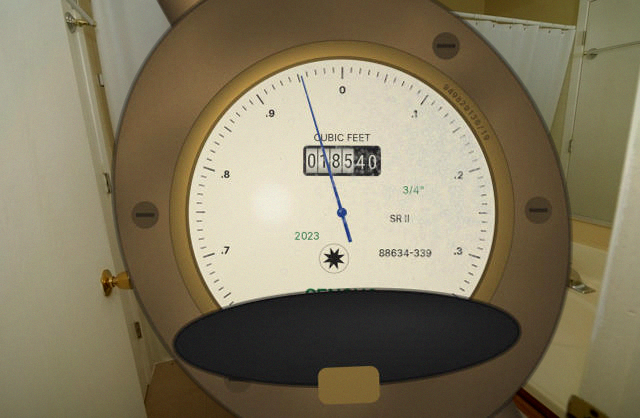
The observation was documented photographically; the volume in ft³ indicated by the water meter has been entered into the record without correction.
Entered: 18539.95 ft³
